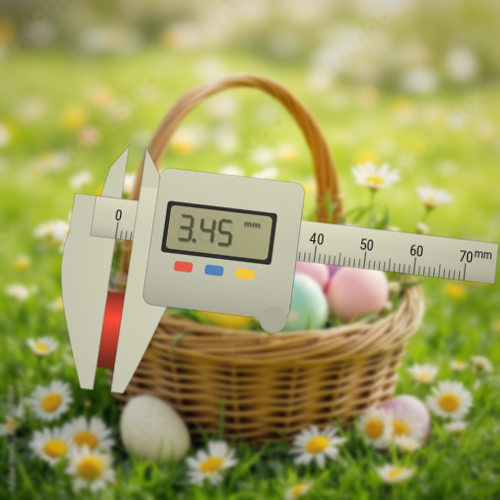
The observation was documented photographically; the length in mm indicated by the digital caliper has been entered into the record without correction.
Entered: 3.45 mm
